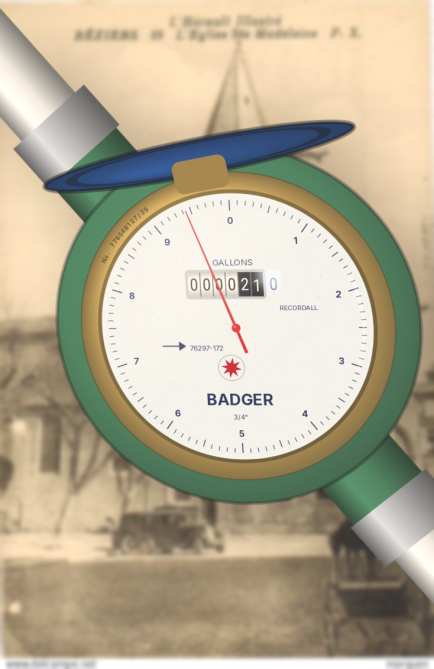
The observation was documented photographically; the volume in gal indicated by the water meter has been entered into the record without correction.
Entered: 209.4 gal
